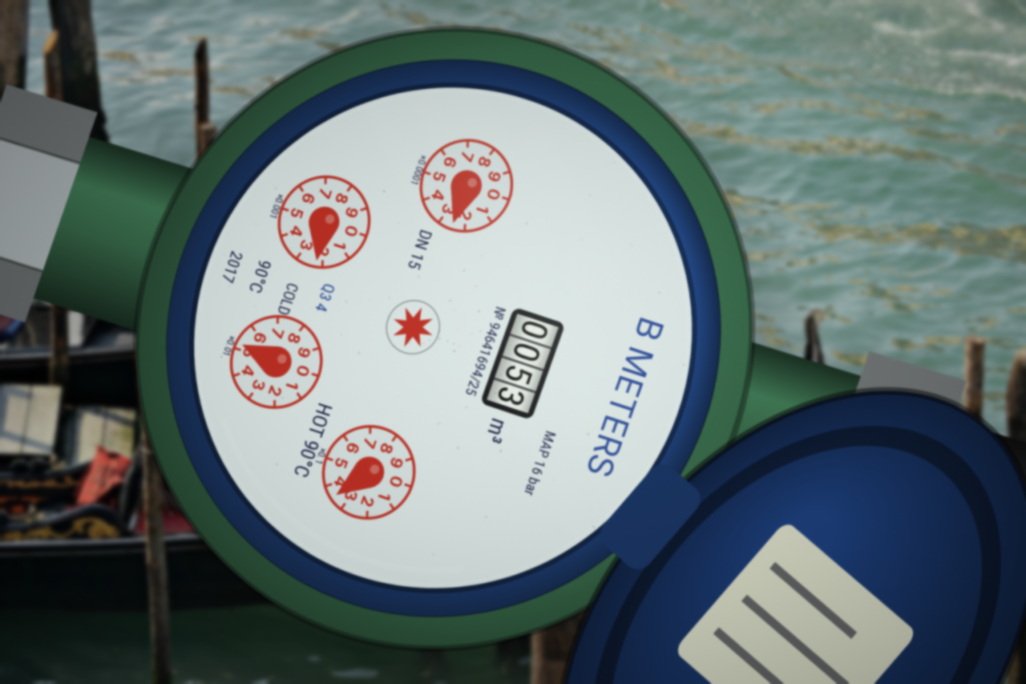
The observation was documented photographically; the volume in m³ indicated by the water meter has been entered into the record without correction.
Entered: 53.3522 m³
